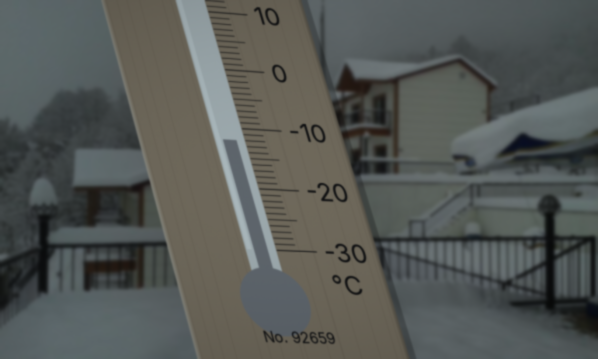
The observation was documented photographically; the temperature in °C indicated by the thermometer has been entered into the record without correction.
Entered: -12 °C
